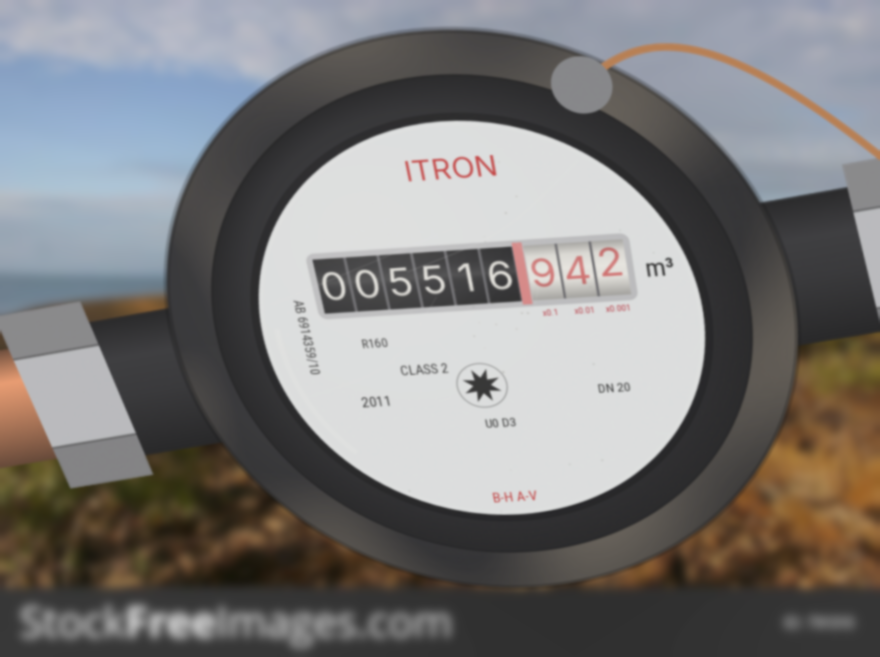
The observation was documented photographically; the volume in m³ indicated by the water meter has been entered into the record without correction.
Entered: 5516.942 m³
